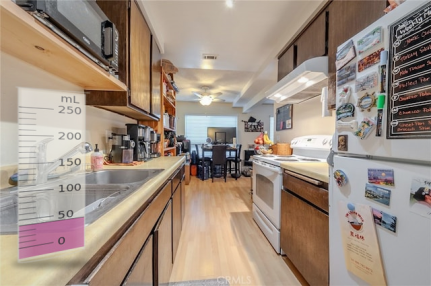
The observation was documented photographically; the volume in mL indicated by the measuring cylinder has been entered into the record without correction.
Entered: 40 mL
